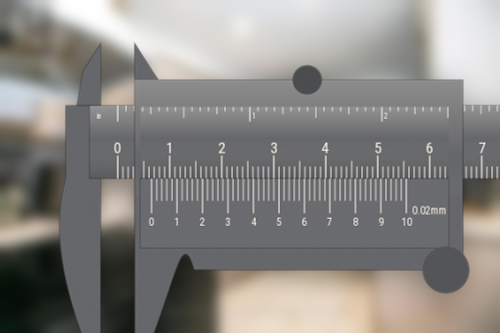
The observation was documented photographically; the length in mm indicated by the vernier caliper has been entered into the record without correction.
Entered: 6.5 mm
